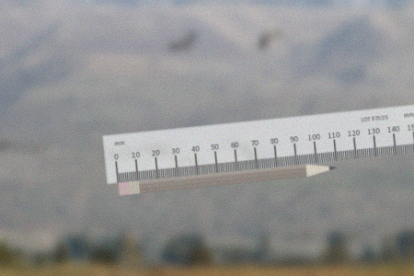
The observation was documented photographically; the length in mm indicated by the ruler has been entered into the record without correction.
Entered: 110 mm
